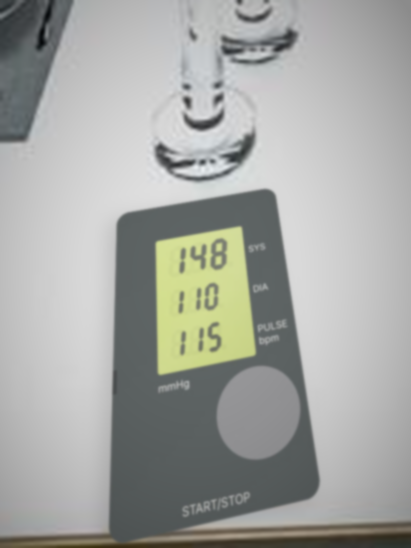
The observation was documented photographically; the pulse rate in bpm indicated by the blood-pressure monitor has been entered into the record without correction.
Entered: 115 bpm
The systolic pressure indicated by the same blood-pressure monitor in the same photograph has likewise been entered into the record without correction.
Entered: 148 mmHg
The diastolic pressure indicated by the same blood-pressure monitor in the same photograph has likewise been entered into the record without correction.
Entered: 110 mmHg
